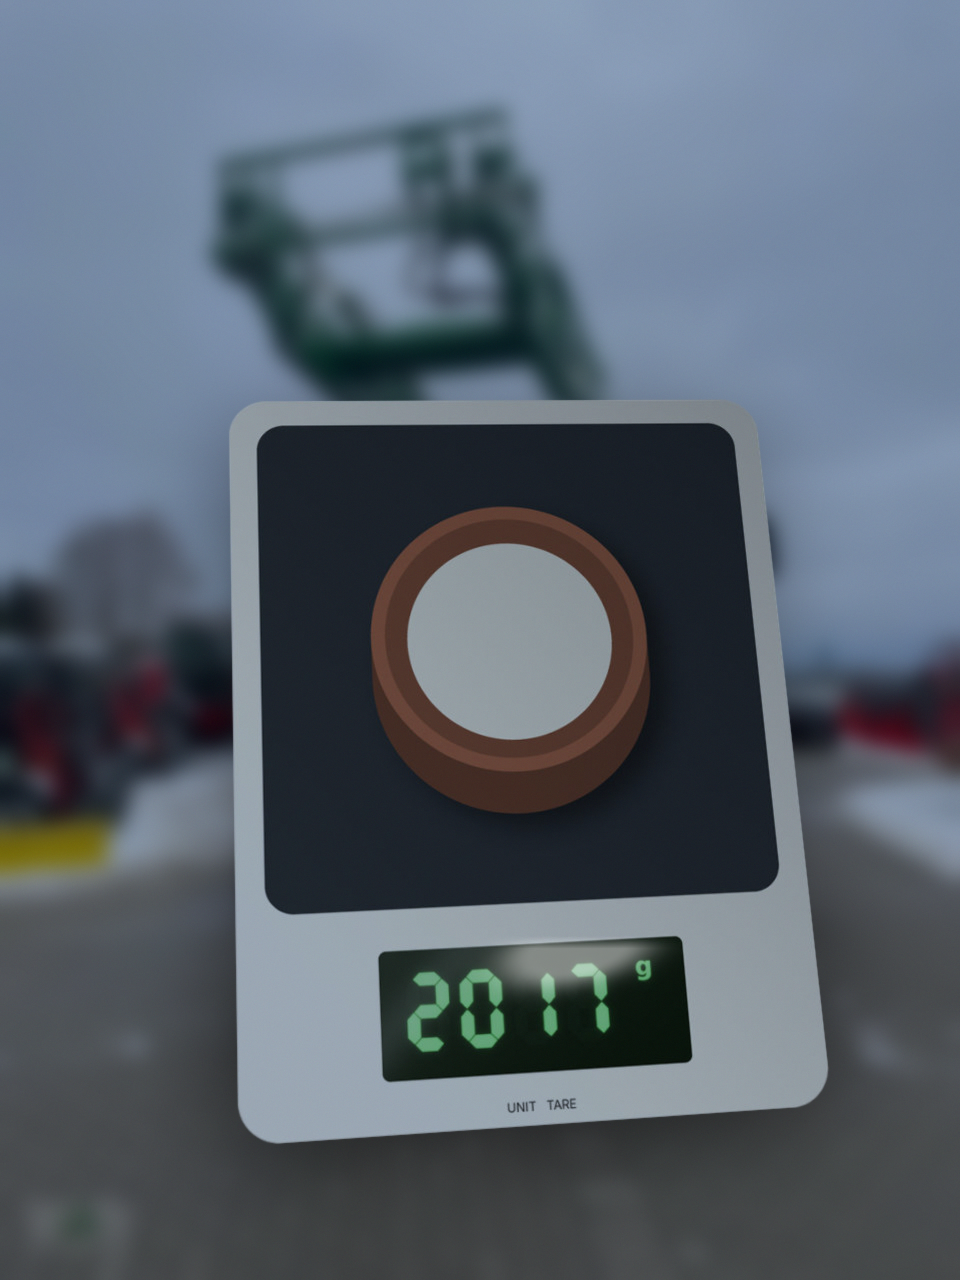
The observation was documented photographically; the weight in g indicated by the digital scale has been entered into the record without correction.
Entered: 2017 g
